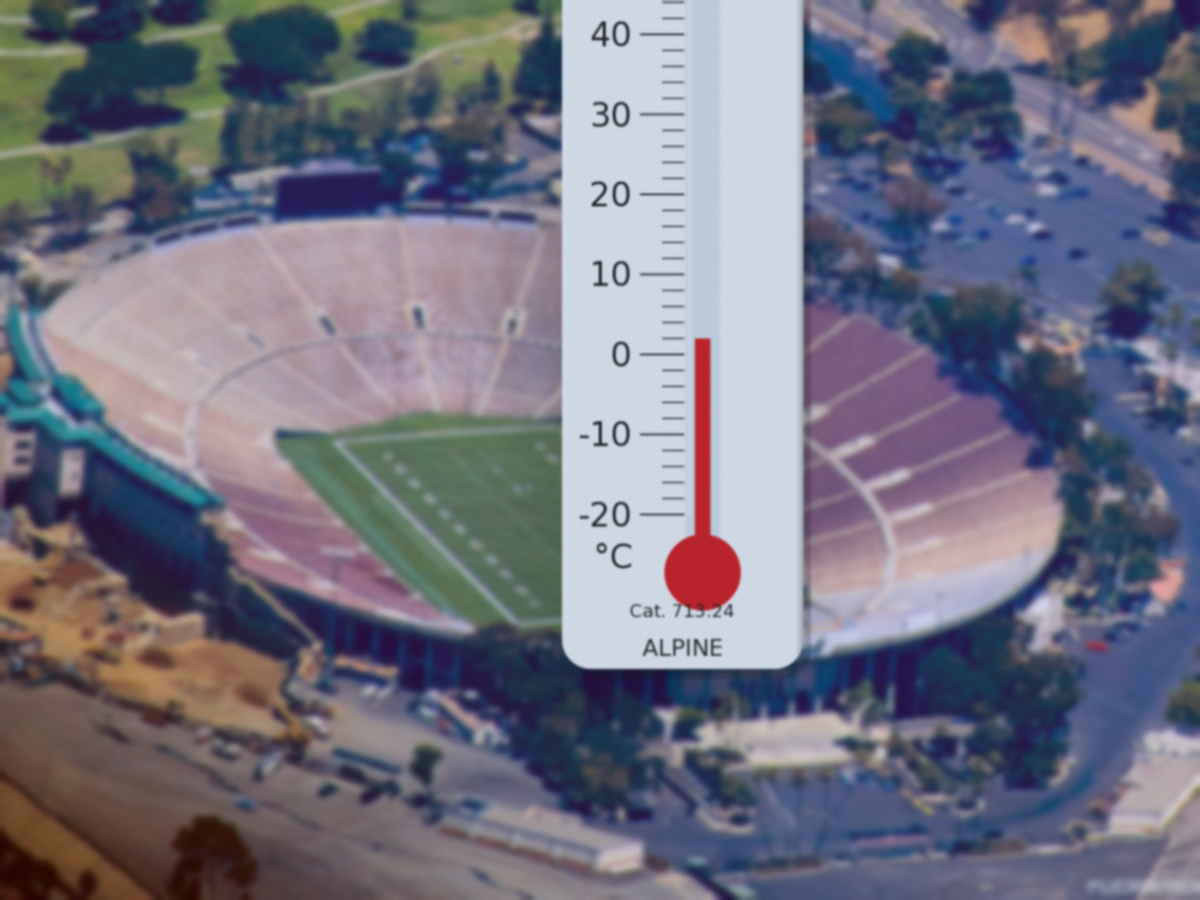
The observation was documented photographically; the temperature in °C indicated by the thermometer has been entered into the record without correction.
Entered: 2 °C
